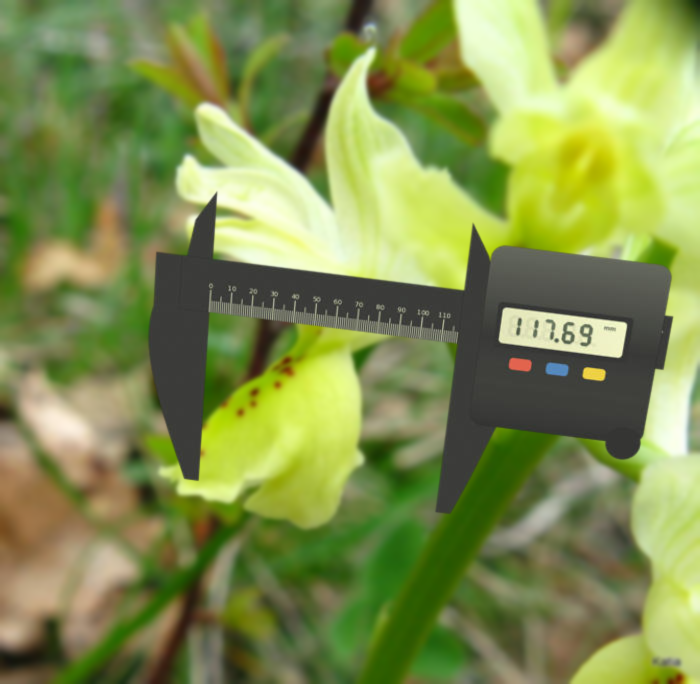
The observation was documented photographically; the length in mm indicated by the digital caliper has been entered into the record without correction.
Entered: 117.69 mm
